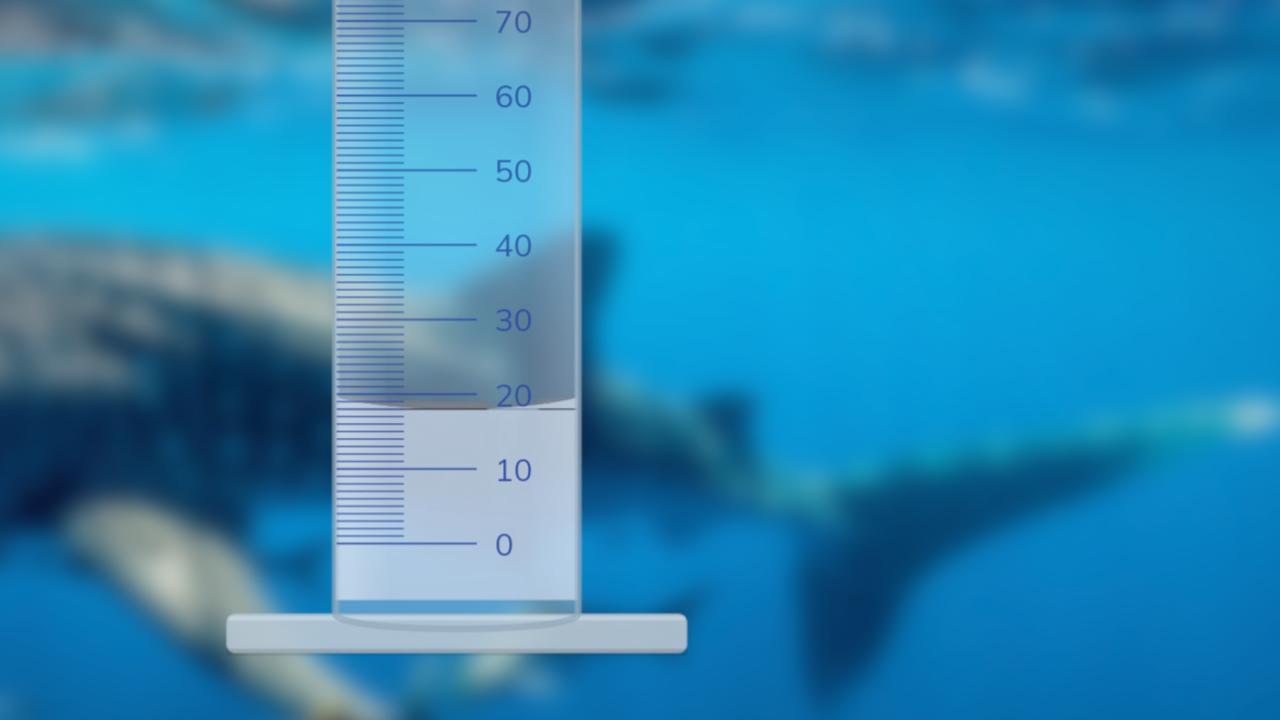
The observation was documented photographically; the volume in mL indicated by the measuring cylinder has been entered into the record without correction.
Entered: 18 mL
